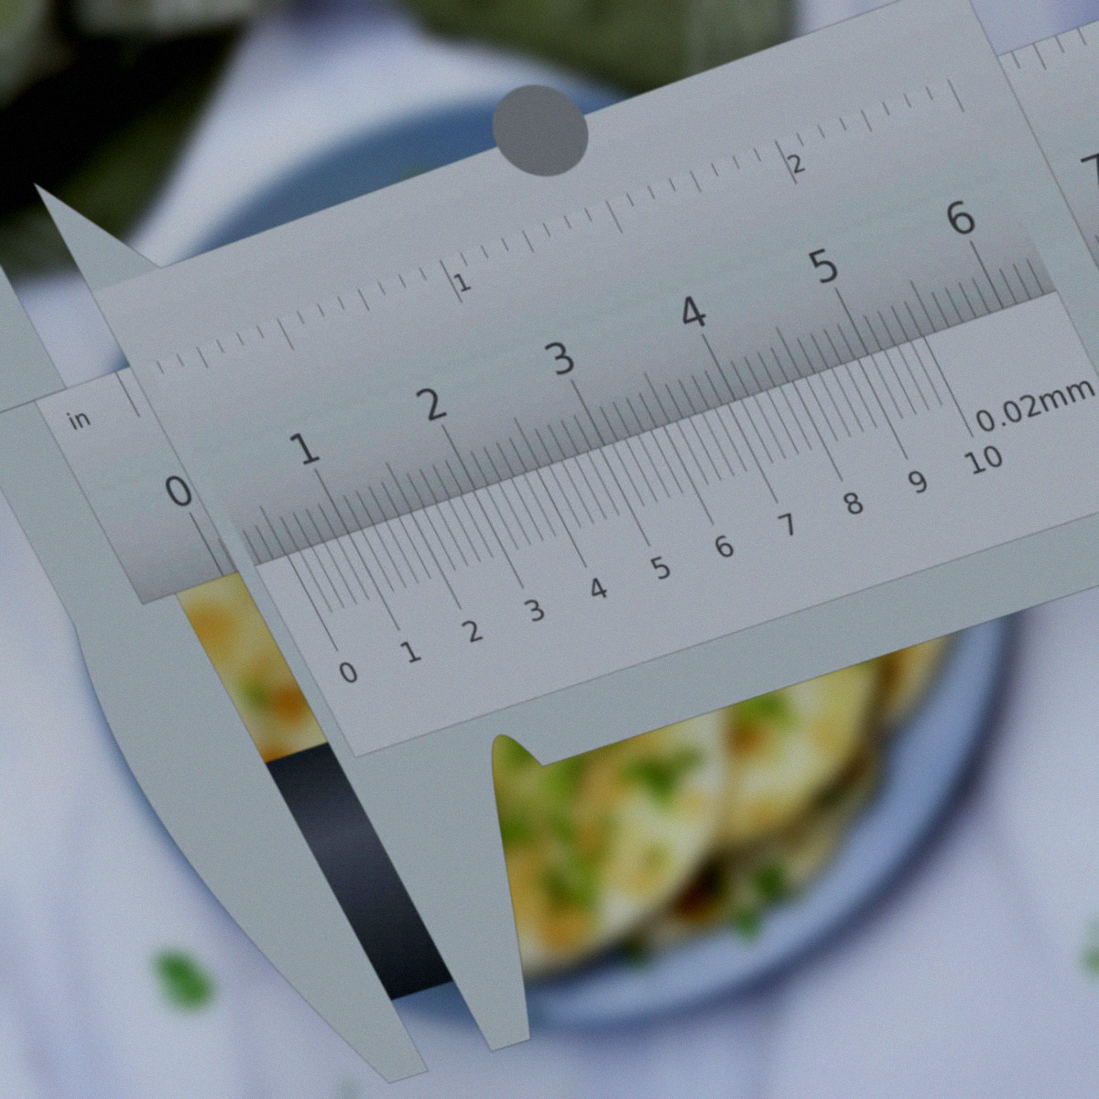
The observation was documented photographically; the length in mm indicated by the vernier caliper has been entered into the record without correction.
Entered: 5.1 mm
